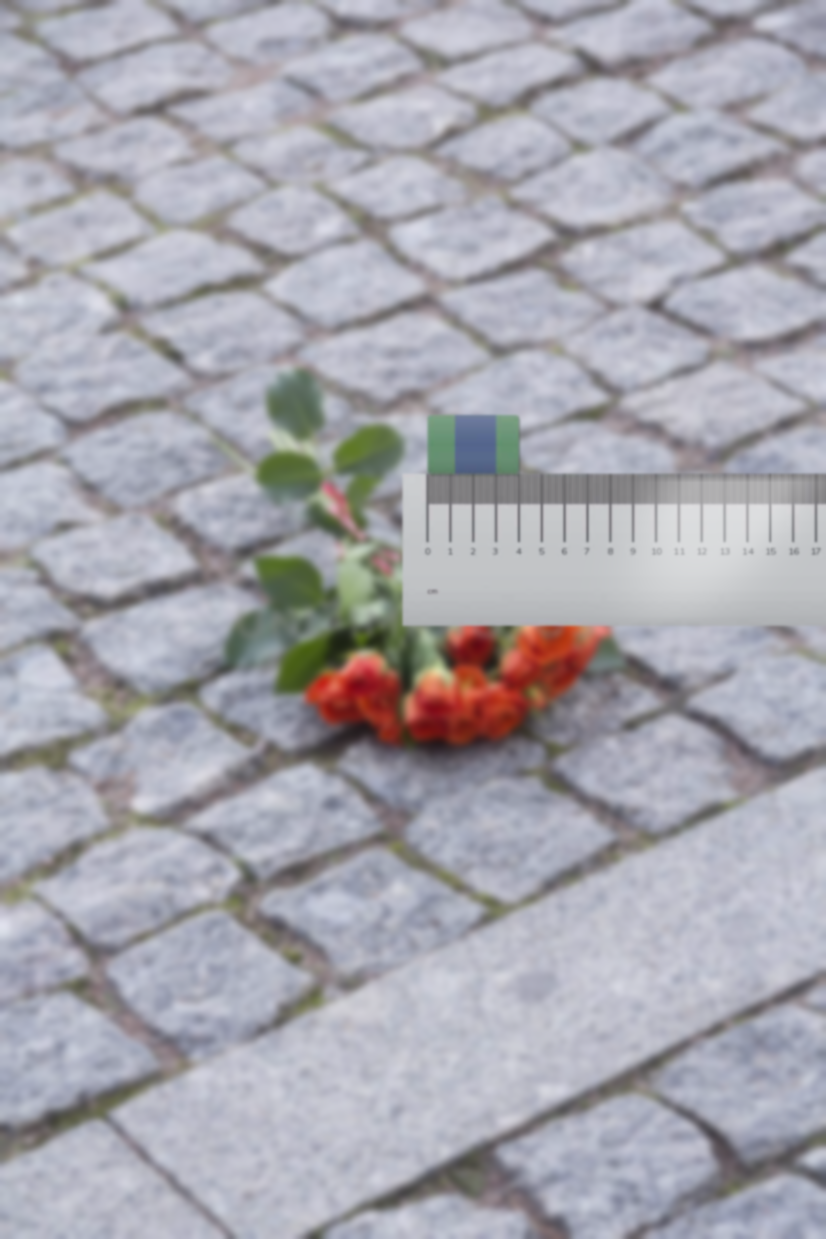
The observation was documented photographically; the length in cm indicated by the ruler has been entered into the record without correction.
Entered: 4 cm
